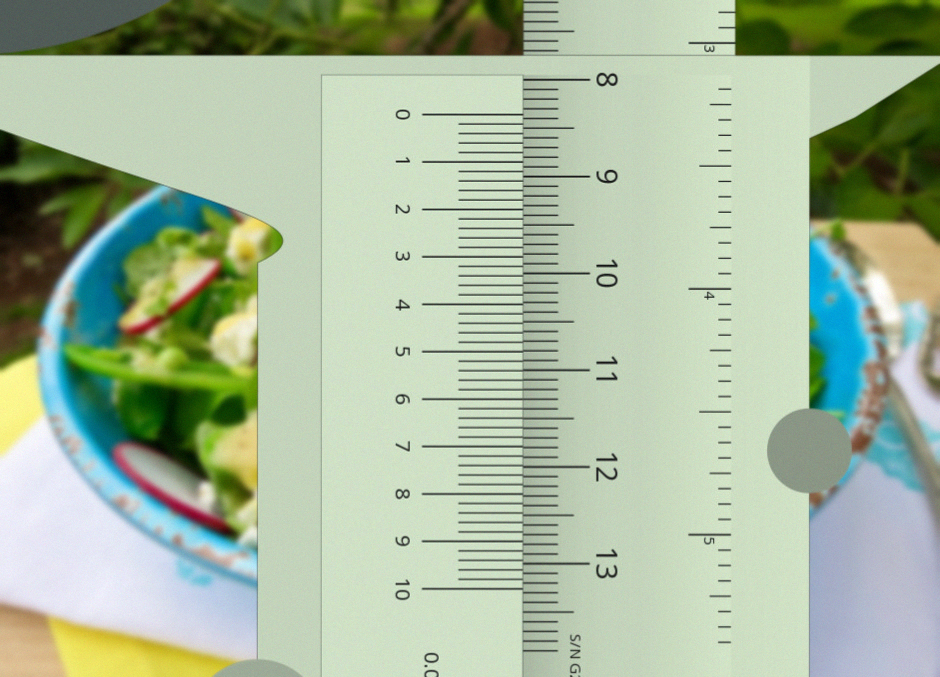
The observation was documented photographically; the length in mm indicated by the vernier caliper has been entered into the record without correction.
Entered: 83.6 mm
